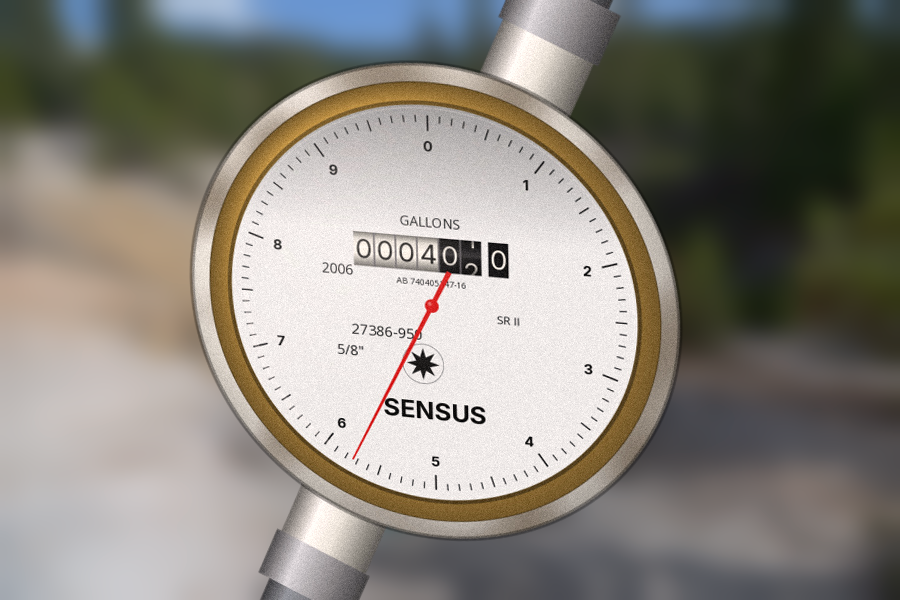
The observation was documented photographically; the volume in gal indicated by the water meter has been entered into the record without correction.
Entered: 4015.7 gal
